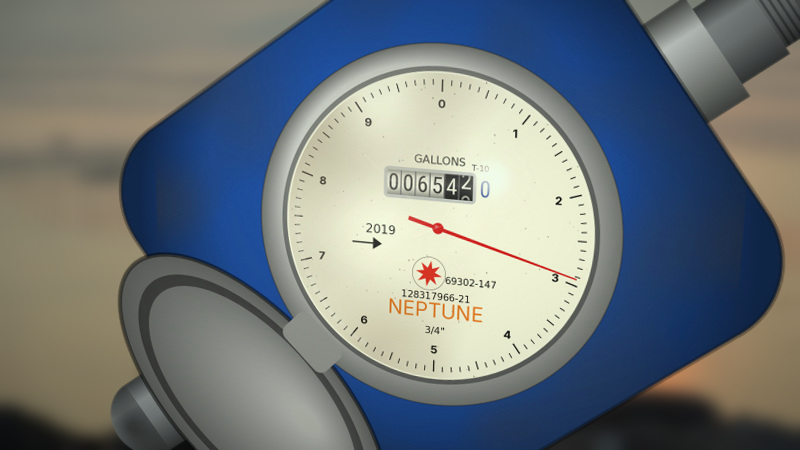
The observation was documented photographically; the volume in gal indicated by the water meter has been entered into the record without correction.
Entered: 65422.9 gal
